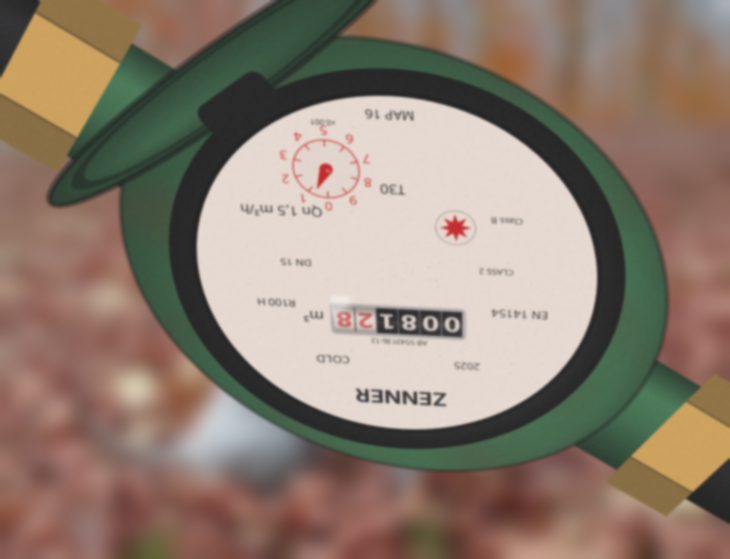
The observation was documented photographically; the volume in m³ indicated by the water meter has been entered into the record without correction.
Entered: 81.280 m³
